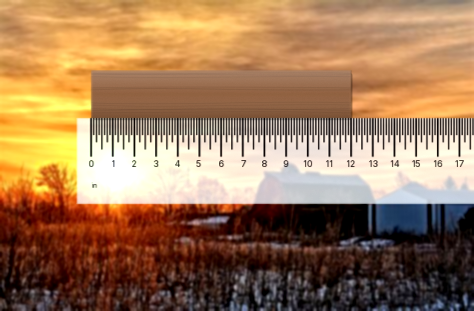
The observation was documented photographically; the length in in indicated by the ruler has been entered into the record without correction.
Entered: 12 in
